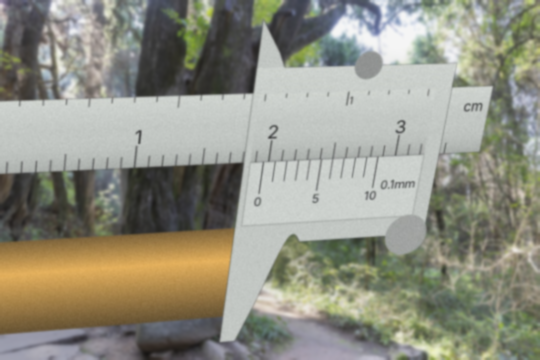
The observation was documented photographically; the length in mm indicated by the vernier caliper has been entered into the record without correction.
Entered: 19.6 mm
